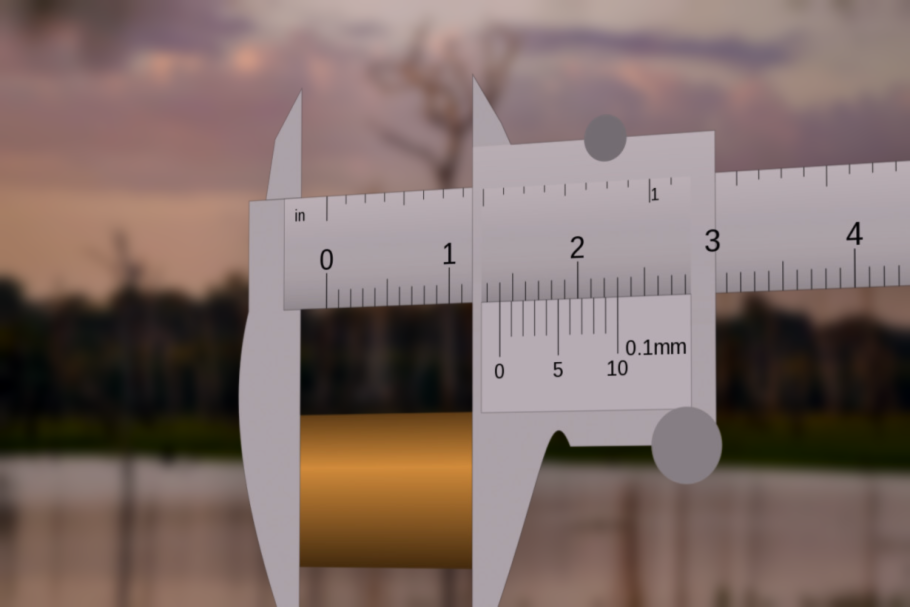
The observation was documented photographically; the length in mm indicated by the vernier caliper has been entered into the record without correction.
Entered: 14.0 mm
